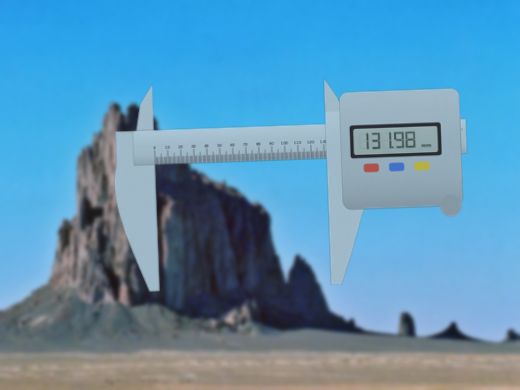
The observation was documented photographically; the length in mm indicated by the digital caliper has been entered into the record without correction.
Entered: 131.98 mm
